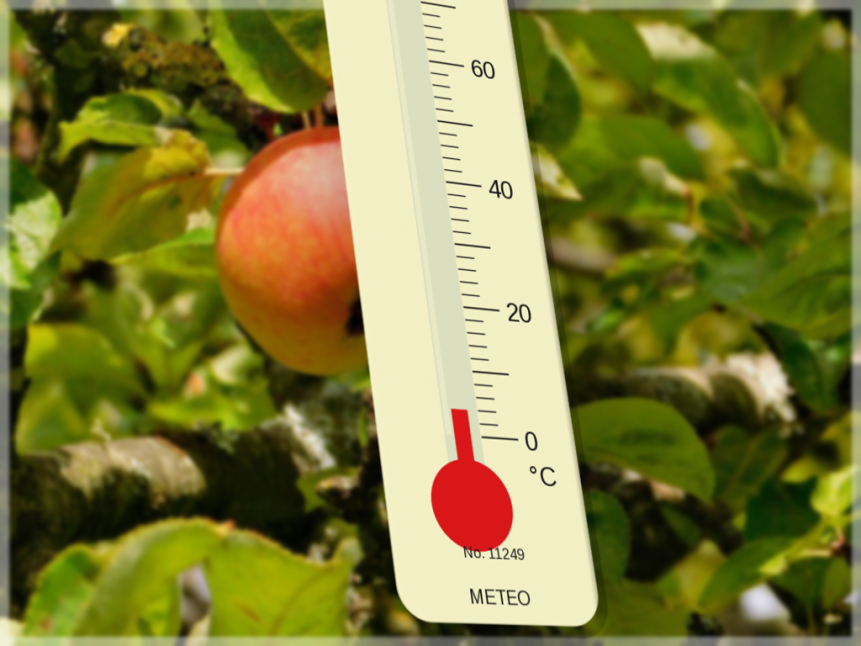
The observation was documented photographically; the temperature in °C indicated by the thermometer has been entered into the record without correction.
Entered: 4 °C
